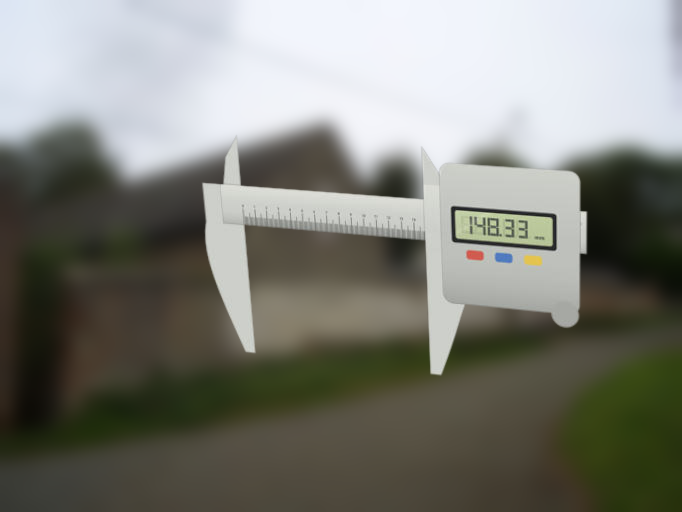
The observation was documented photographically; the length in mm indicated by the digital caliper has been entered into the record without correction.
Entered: 148.33 mm
